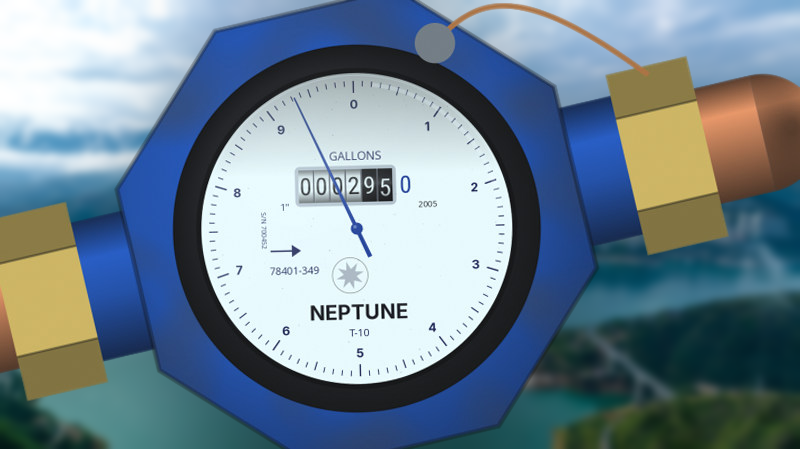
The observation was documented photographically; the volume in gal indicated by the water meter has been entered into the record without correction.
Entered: 2949.3 gal
